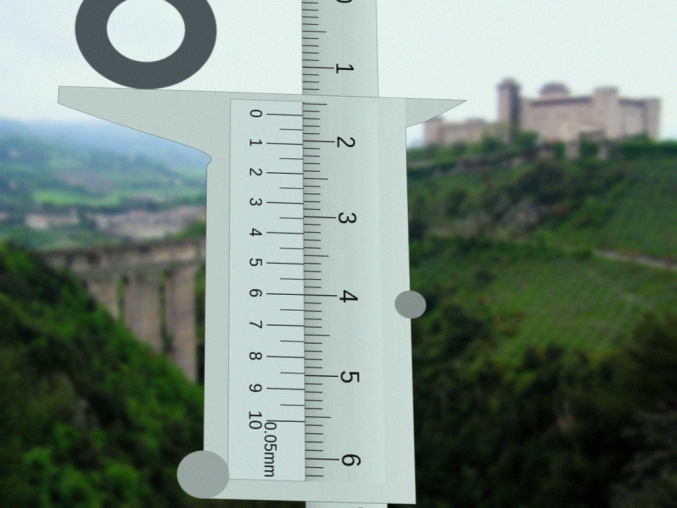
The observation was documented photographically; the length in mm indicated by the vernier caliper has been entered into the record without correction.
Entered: 16.6 mm
